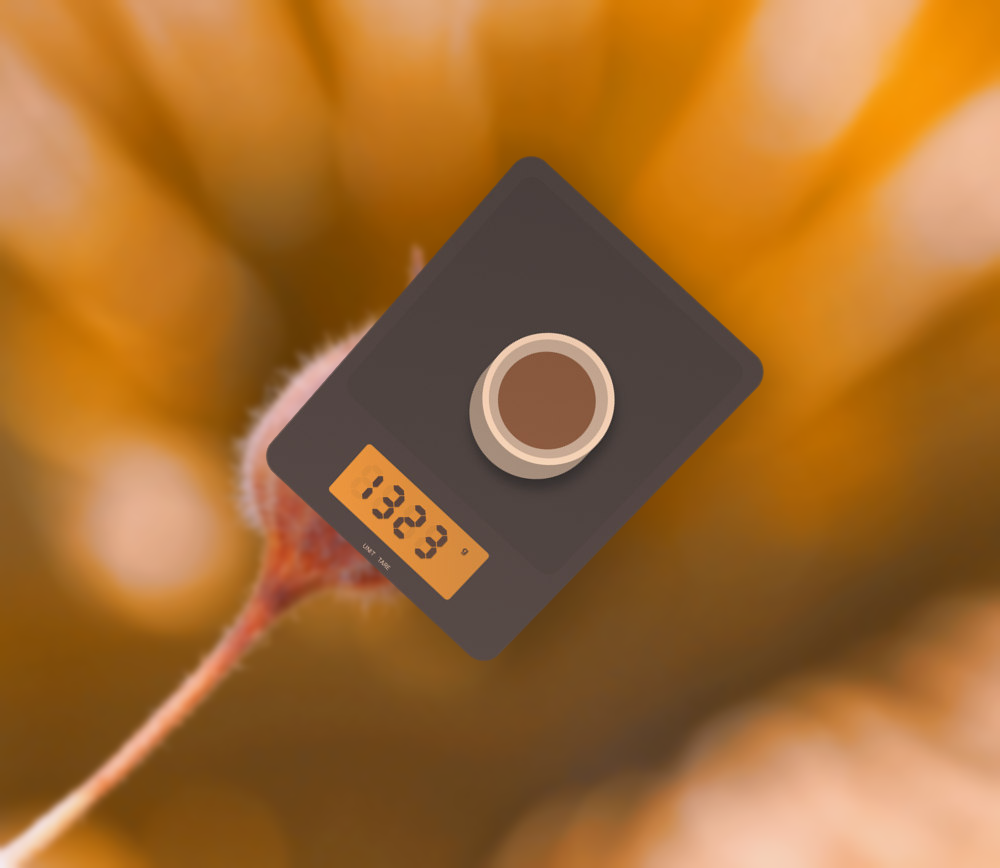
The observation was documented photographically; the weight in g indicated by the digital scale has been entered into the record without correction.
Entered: 1323 g
